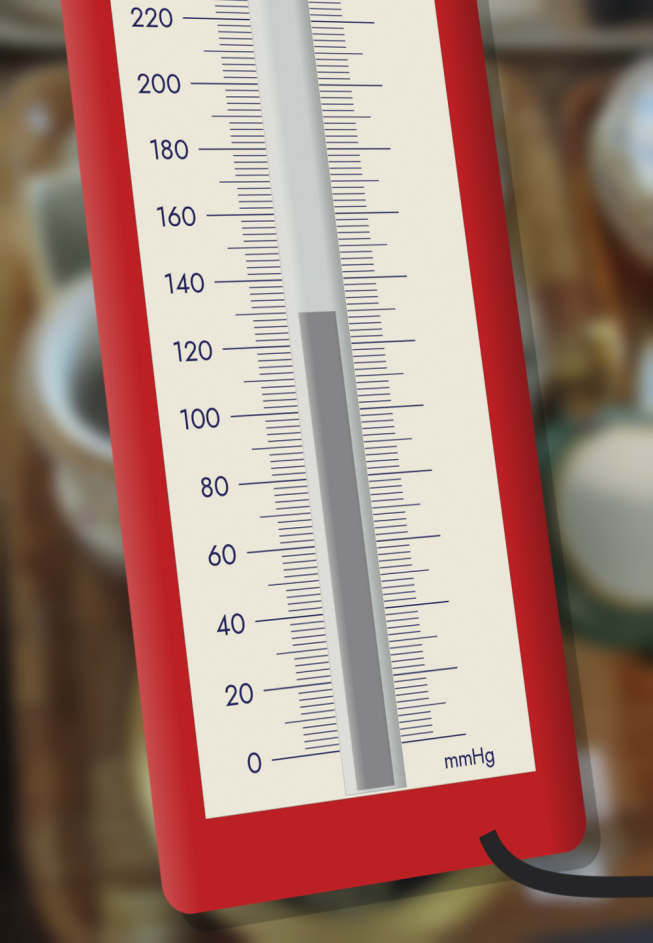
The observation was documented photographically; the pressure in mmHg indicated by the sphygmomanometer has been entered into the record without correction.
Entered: 130 mmHg
